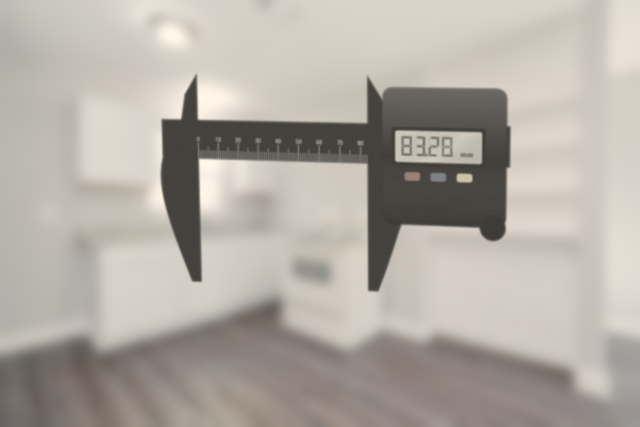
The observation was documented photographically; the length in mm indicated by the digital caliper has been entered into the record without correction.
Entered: 83.28 mm
